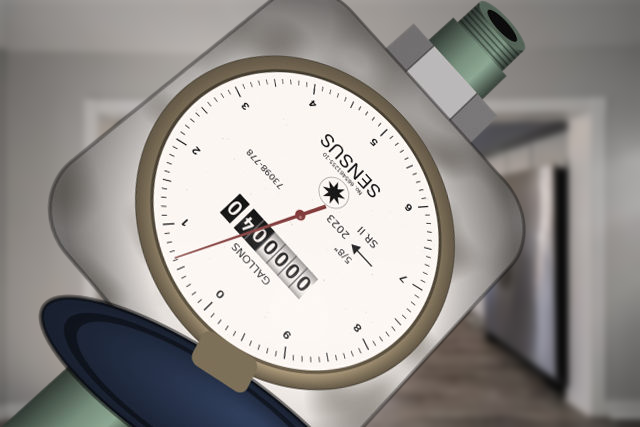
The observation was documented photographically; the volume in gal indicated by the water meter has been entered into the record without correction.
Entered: 40.6 gal
